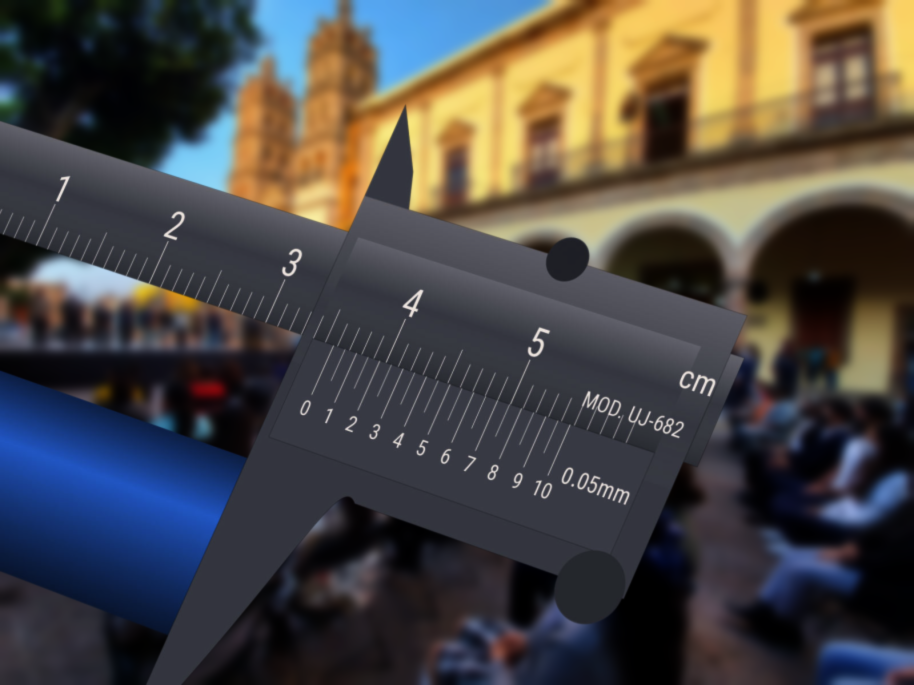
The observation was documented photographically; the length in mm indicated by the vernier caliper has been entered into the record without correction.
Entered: 35.7 mm
